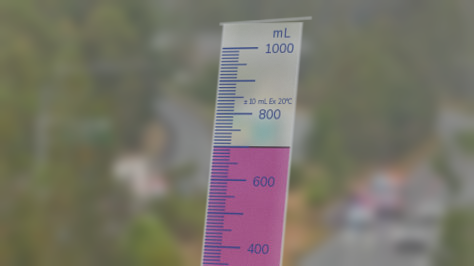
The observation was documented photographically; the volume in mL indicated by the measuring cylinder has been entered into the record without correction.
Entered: 700 mL
